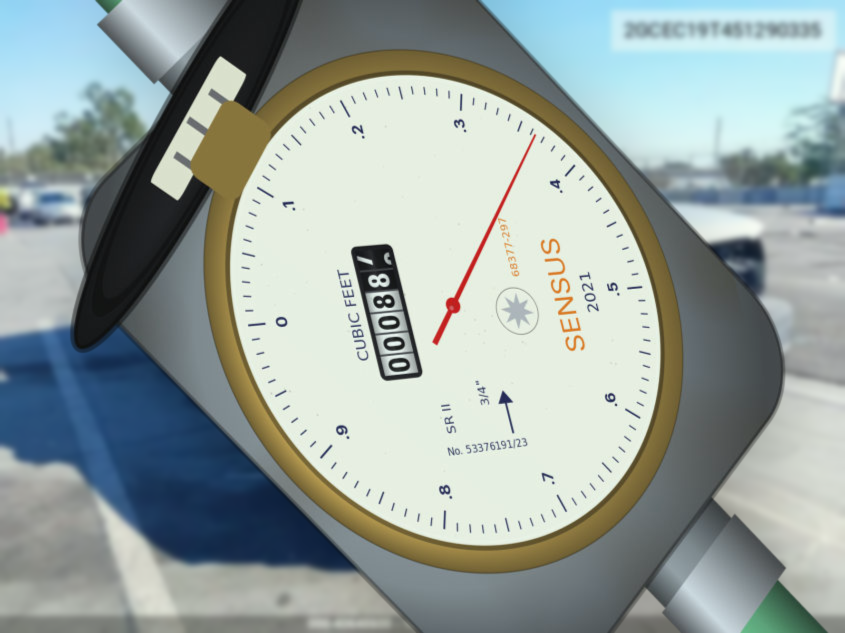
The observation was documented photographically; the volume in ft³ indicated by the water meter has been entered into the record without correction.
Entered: 887.36 ft³
